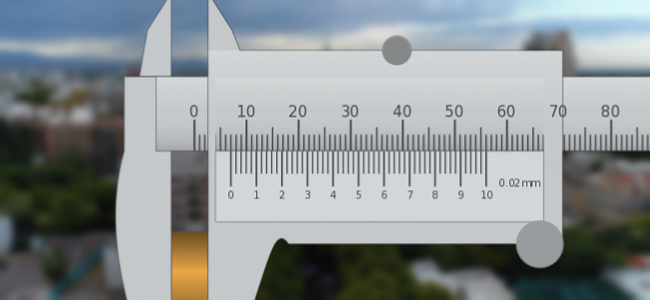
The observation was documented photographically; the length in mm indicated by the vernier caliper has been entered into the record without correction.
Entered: 7.0 mm
